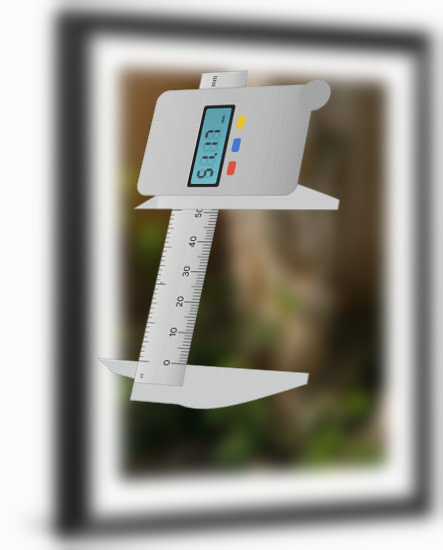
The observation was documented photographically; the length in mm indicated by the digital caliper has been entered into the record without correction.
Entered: 51.17 mm
